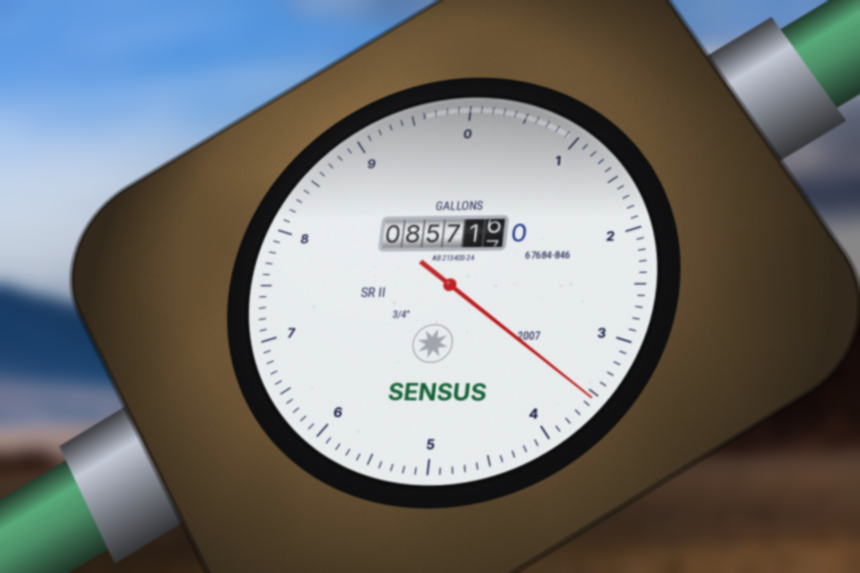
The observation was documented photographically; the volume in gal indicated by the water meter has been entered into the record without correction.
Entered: 857163.5 gal
